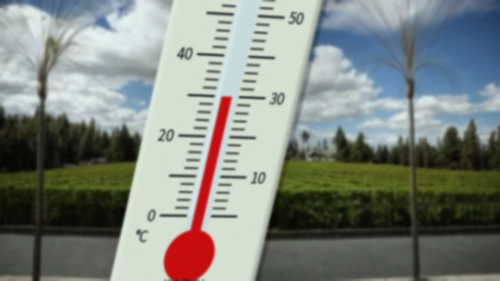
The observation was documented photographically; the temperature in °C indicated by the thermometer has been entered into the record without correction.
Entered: 30 °C
